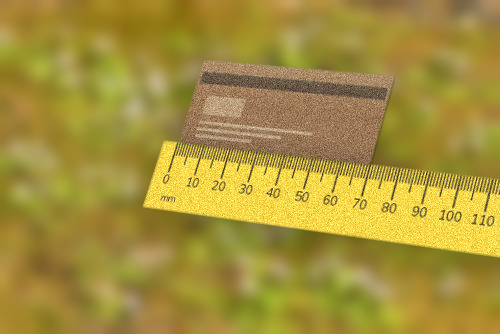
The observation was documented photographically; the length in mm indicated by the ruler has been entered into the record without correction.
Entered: 70 mm
